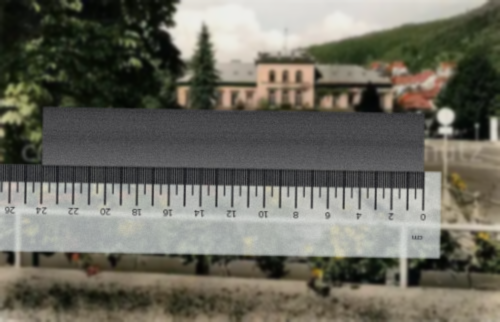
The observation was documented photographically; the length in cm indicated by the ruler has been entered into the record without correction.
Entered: 24 cm
